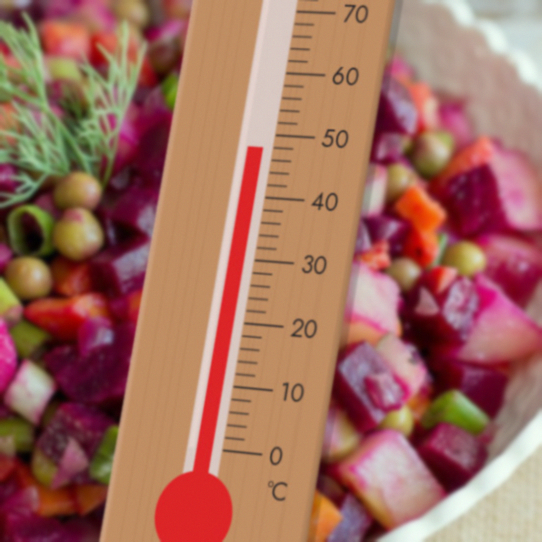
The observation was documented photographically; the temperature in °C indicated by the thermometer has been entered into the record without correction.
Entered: 48 °C
